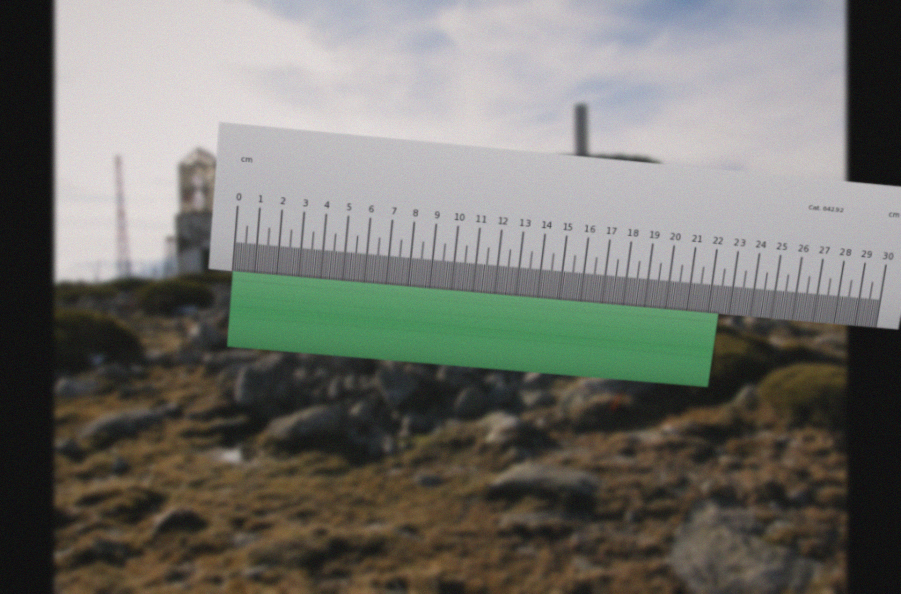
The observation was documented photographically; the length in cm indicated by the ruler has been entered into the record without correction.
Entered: 22.5 cm
